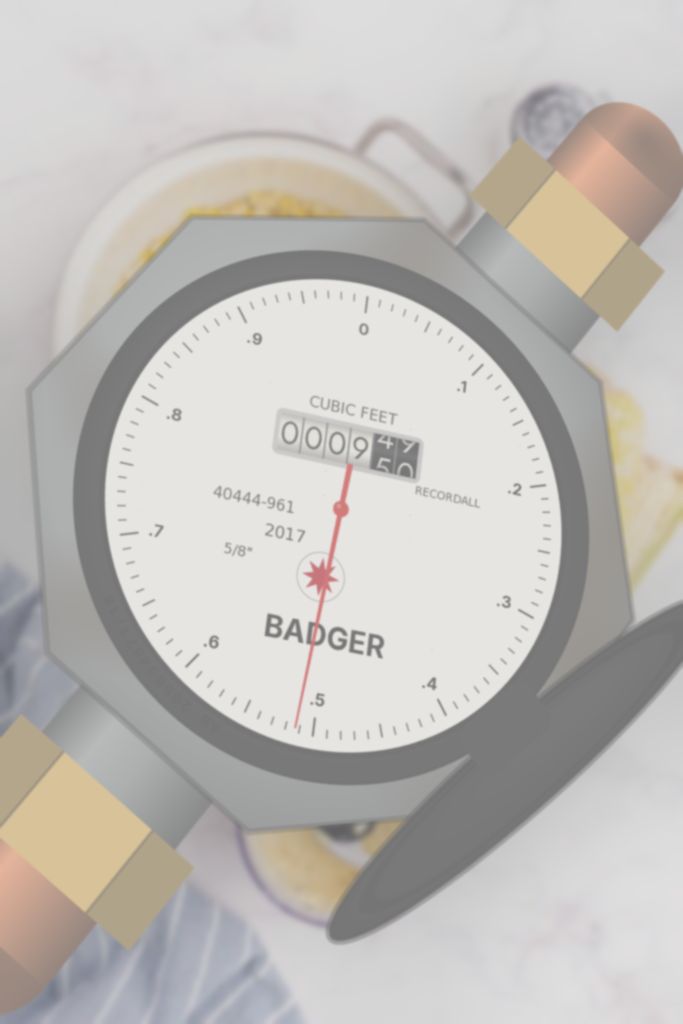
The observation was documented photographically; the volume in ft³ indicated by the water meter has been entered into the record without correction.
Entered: 949.51 ft³
